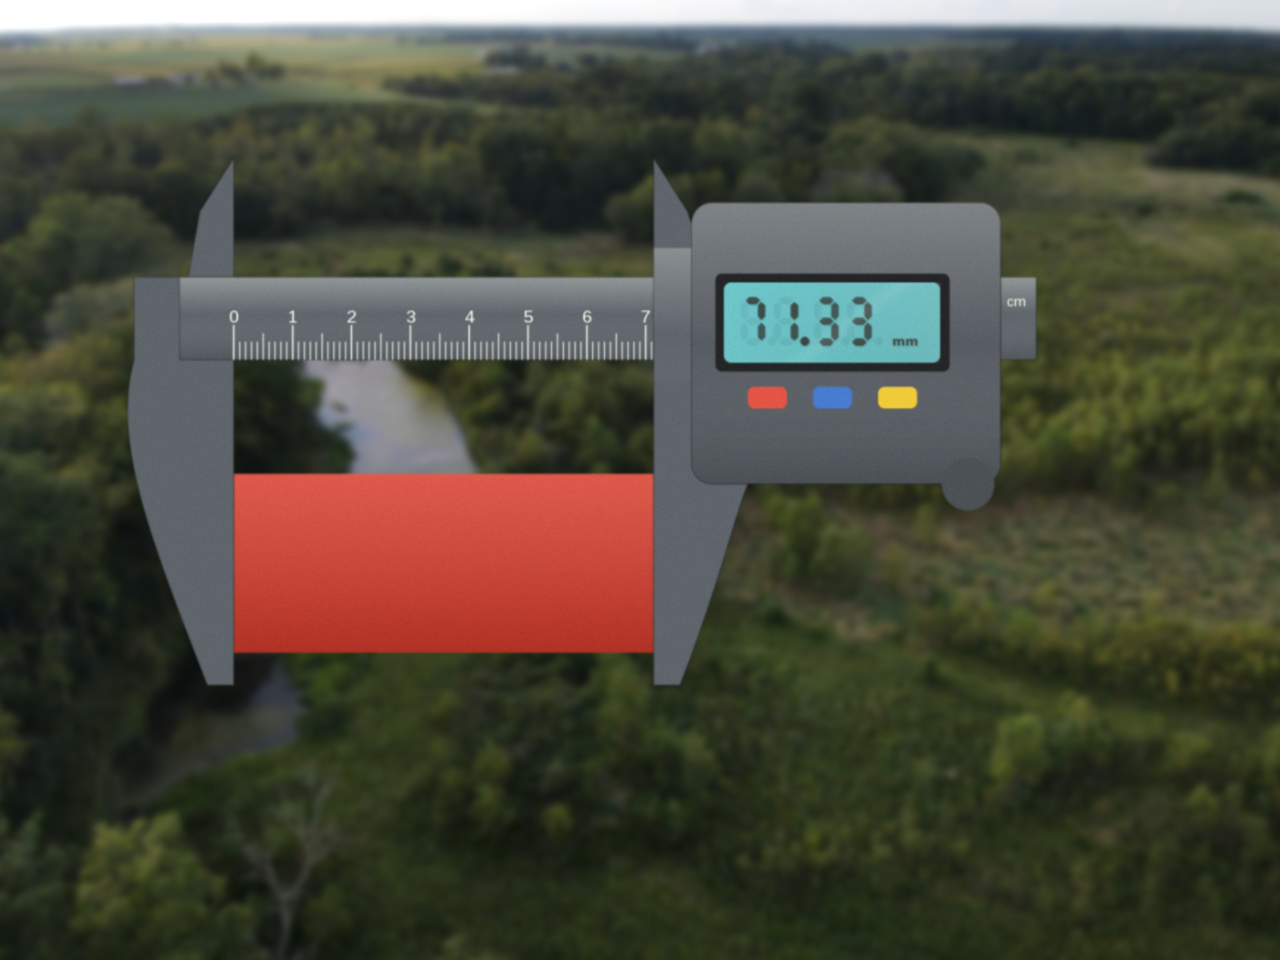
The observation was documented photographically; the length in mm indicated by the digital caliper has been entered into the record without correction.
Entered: 71.33 mm
